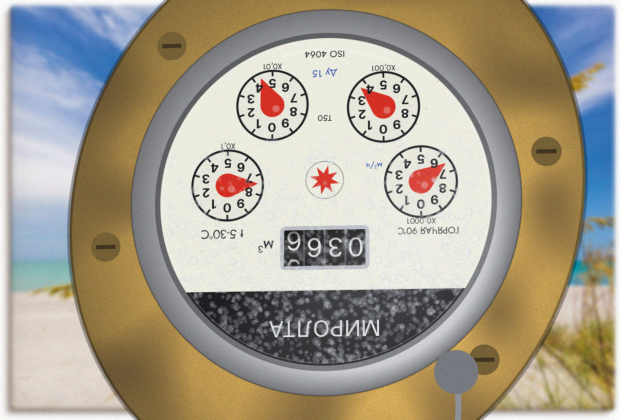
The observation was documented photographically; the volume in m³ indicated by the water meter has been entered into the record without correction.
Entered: 365.7436 m³
